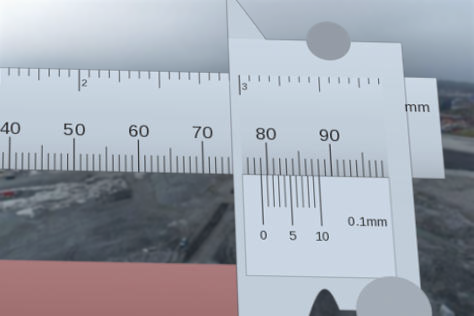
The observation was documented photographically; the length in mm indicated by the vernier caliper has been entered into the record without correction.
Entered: 79.0 mm
